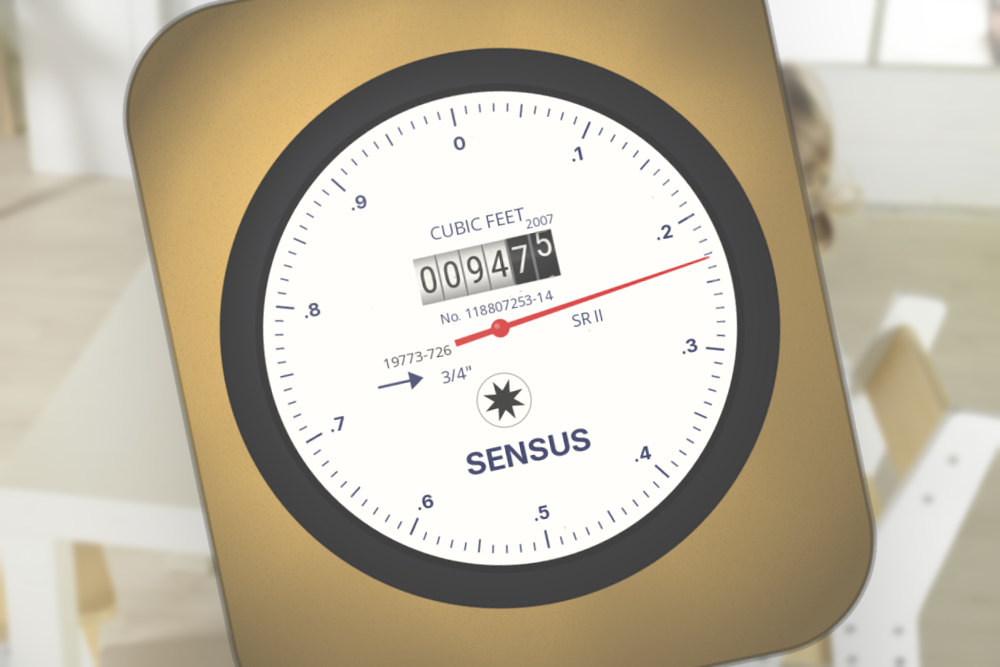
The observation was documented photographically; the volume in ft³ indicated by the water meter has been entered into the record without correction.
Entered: 9475.23 ft³
